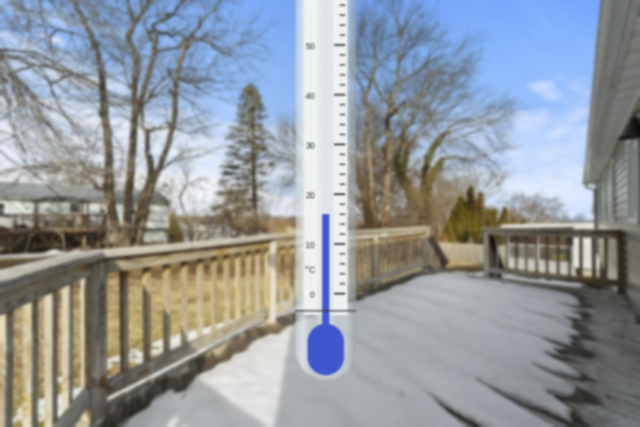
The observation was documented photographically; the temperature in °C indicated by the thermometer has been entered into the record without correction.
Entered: 16 °C
